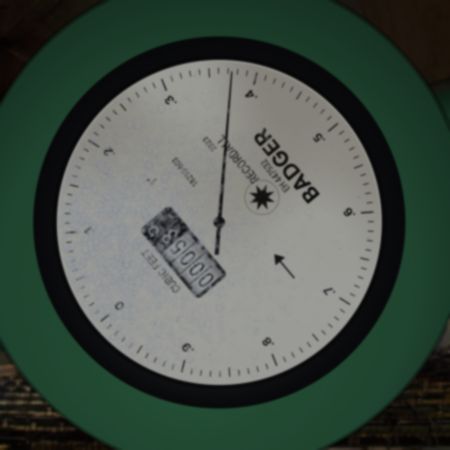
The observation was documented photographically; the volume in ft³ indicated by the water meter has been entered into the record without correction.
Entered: 535.37 ft³
